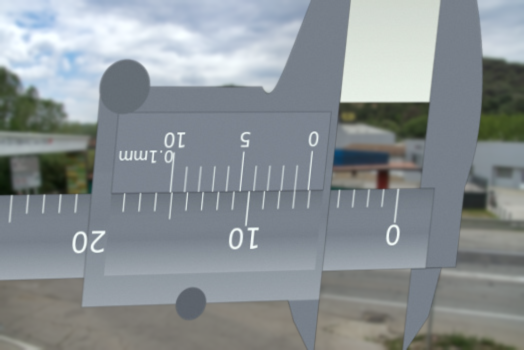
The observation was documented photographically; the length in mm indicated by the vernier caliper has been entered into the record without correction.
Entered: 6.1 mm
